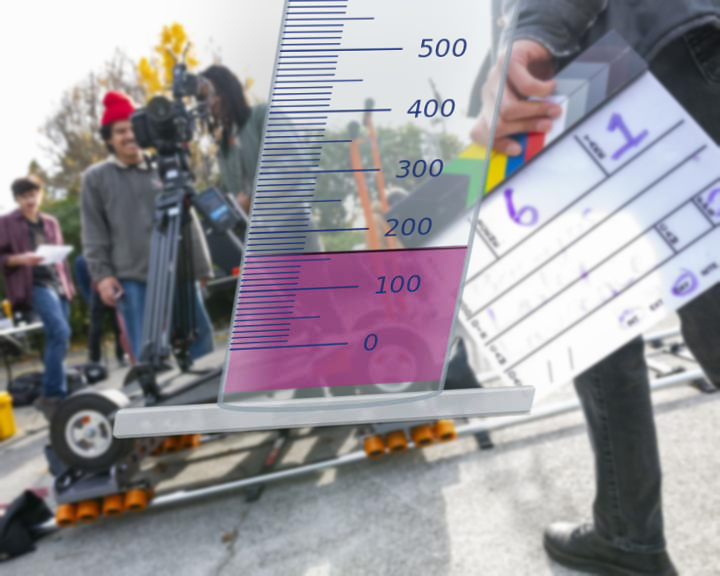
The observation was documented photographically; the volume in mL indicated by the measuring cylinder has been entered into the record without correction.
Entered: 160 mL
